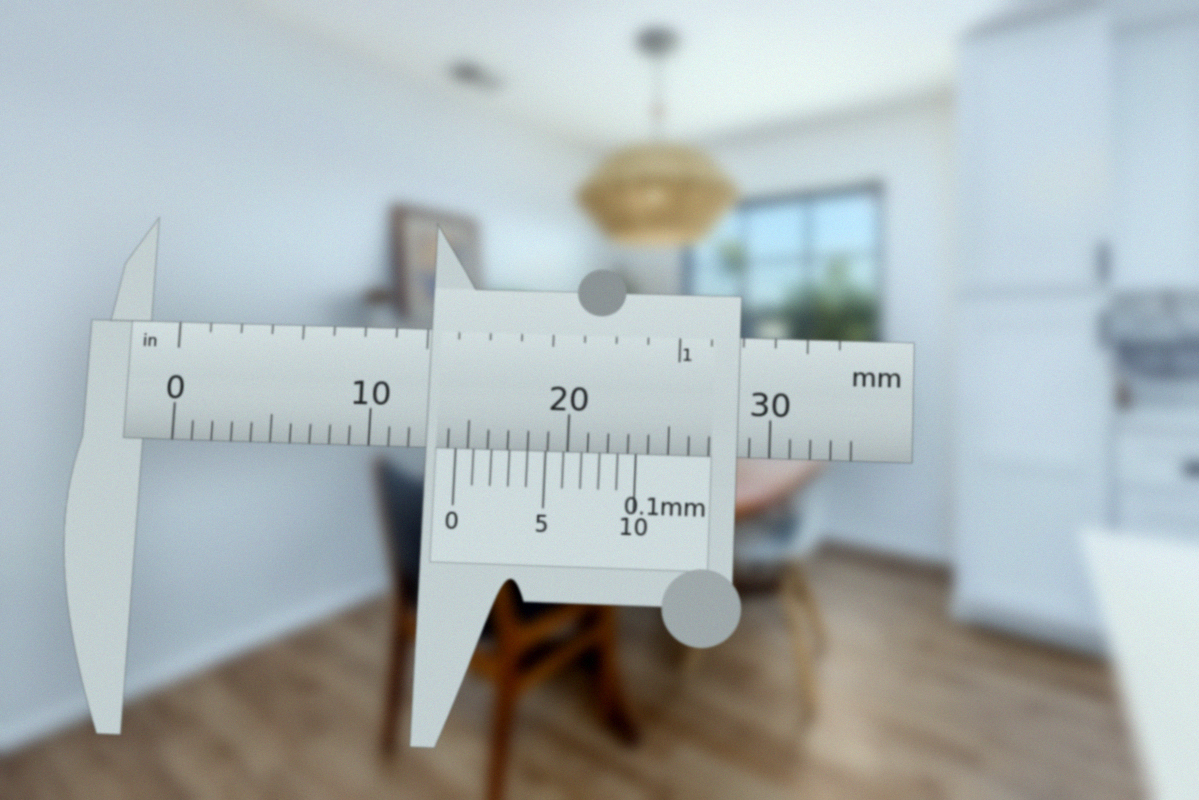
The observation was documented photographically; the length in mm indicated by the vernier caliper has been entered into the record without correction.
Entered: 14.4 mm
